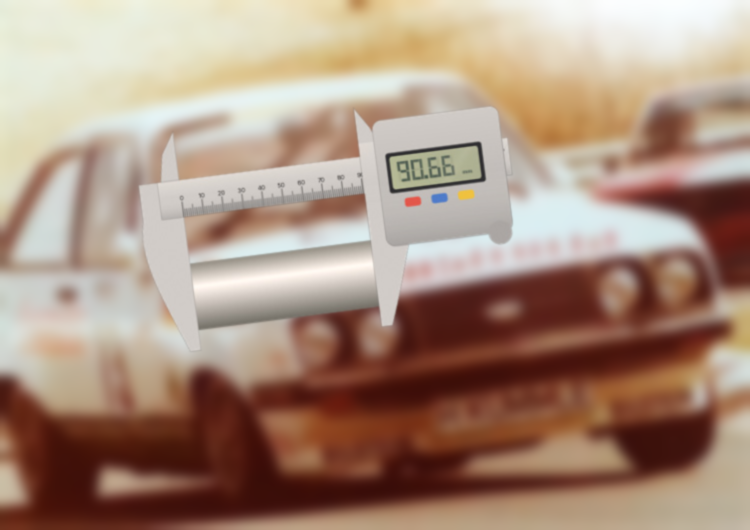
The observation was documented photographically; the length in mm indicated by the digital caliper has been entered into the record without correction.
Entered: 90.66 mm
